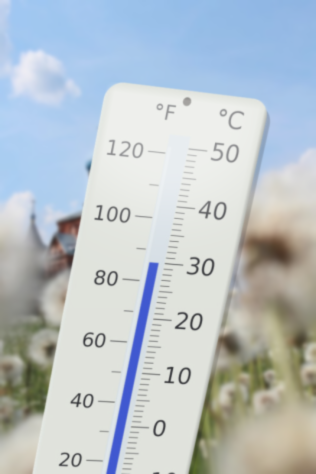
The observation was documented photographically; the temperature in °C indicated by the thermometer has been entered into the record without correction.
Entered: 30 °C
